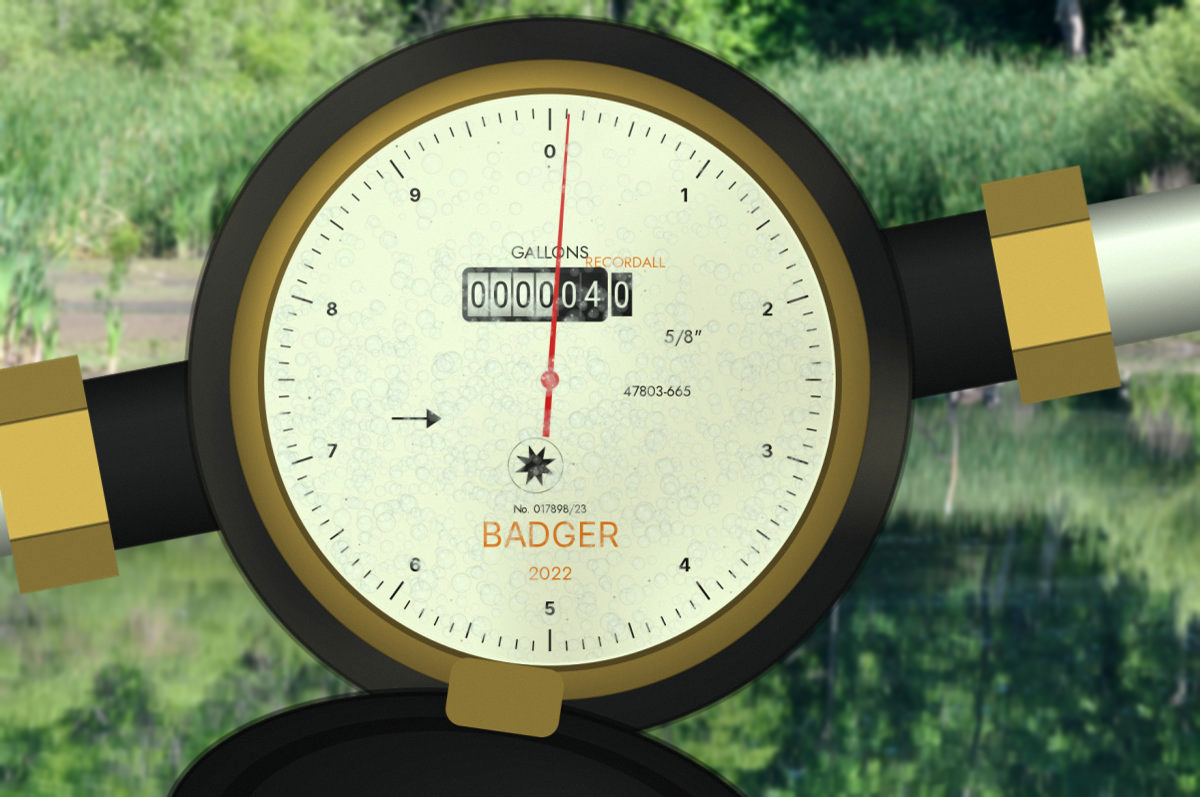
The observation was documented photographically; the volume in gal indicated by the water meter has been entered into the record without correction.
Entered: 40.1 gal
